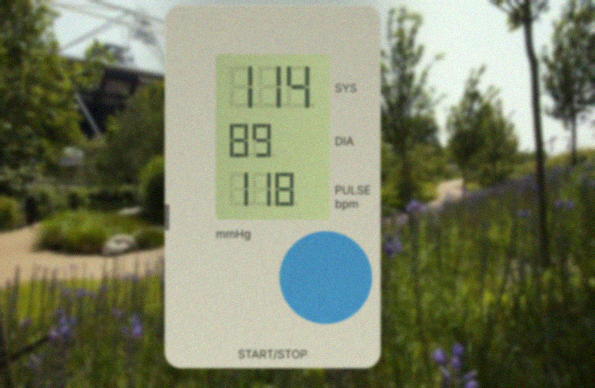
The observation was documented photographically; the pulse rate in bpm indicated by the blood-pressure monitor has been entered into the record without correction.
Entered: 118 bpm
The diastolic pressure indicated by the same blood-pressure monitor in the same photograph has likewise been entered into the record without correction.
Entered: 89 mmHg
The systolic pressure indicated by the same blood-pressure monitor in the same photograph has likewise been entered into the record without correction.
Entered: 114 mmHg
